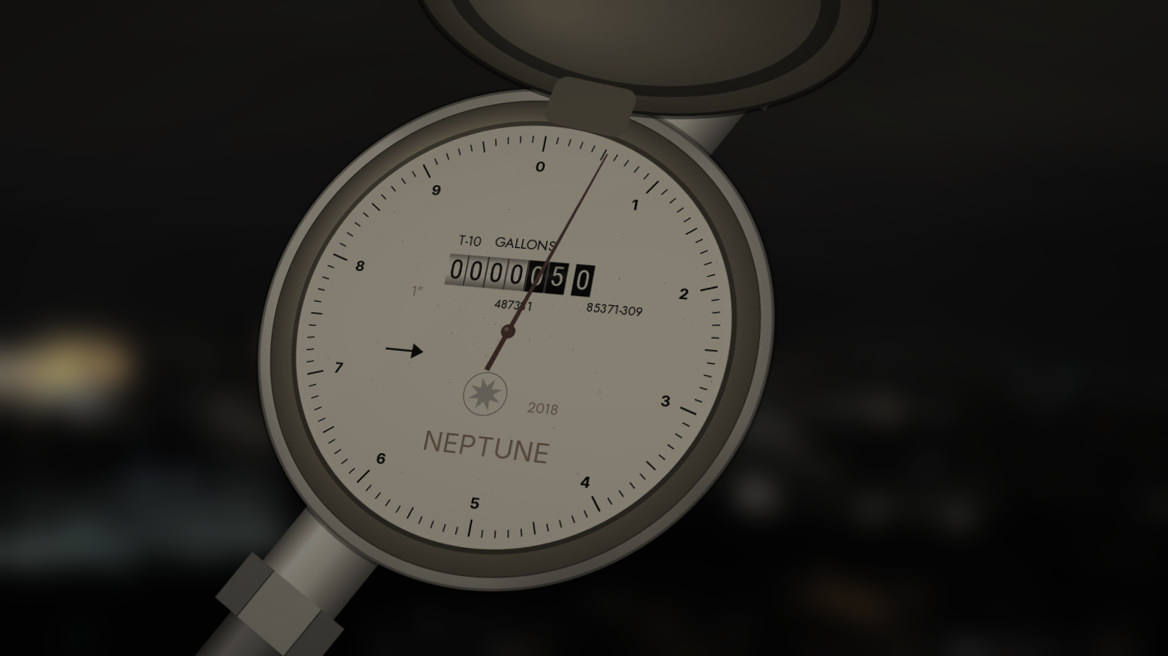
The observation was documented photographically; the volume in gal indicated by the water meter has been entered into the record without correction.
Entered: 50.5 gal
